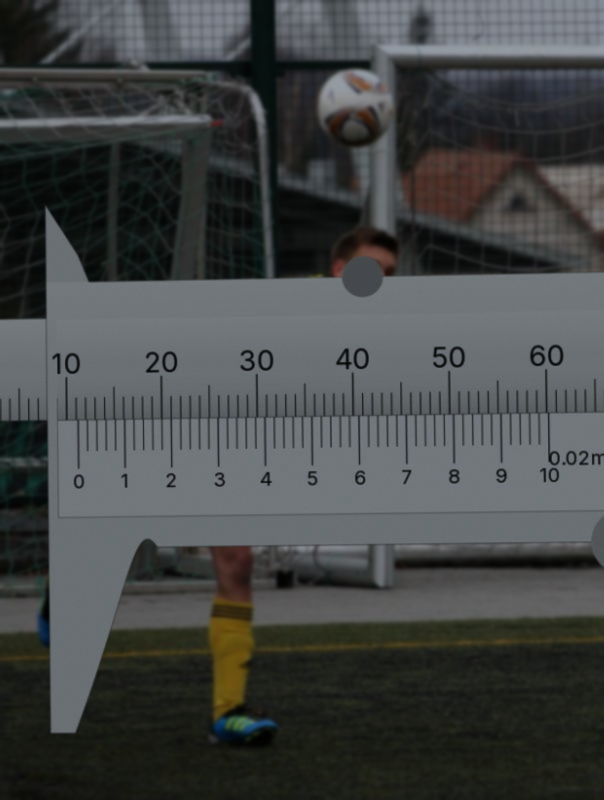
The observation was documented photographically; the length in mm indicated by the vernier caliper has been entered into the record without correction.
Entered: 11.2 mm
